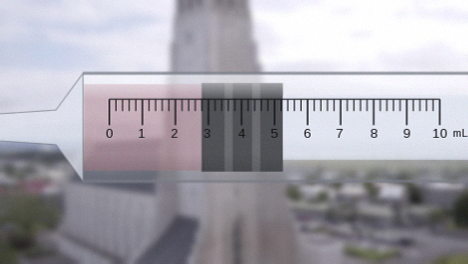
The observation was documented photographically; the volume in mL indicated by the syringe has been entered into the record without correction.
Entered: 2.8 mL
